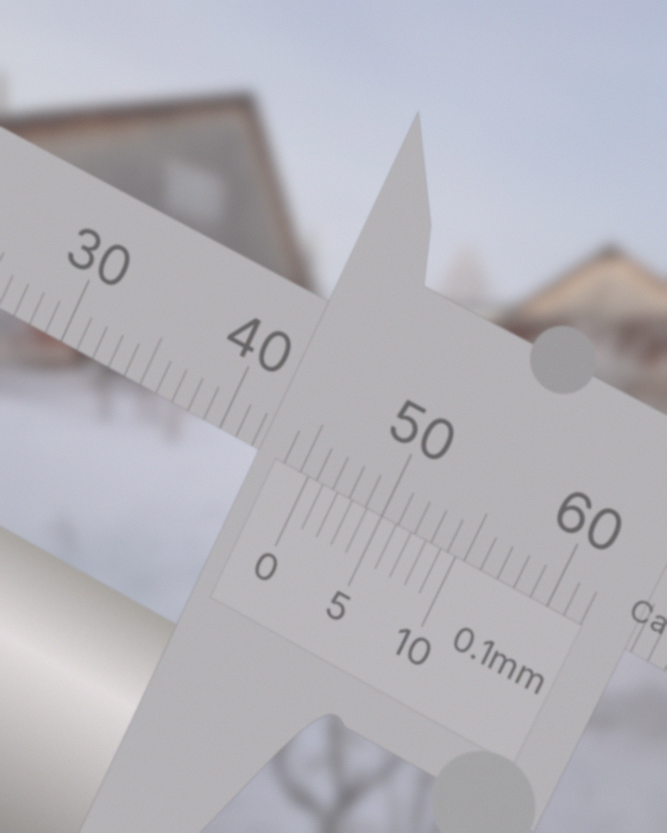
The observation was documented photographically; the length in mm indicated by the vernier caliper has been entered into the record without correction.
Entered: 45.5 mm
